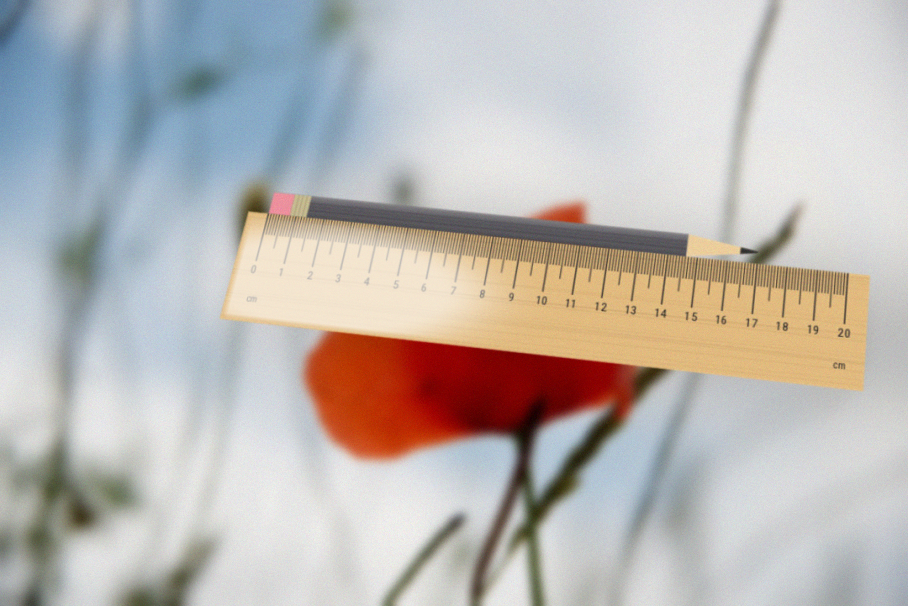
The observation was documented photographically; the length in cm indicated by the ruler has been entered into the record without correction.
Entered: 17 cm
